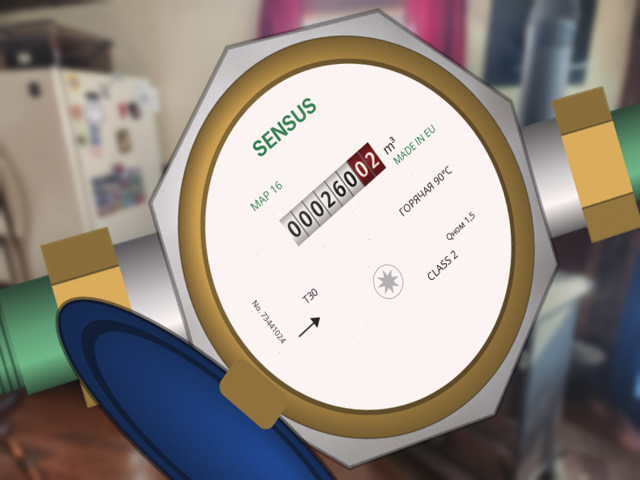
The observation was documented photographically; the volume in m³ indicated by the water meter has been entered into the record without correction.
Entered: 260.02 m³
